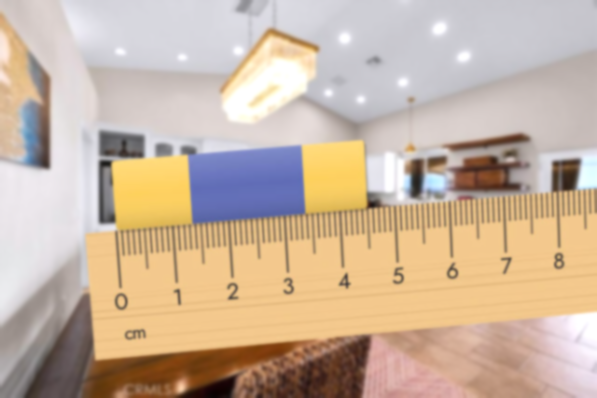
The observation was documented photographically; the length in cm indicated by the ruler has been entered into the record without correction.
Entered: 4.5 cm
